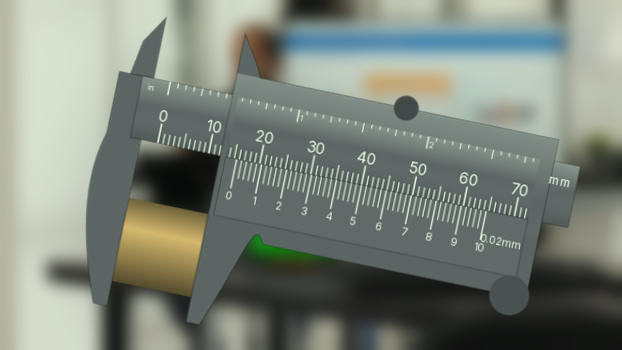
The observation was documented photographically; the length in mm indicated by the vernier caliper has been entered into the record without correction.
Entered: 15.5 mm
